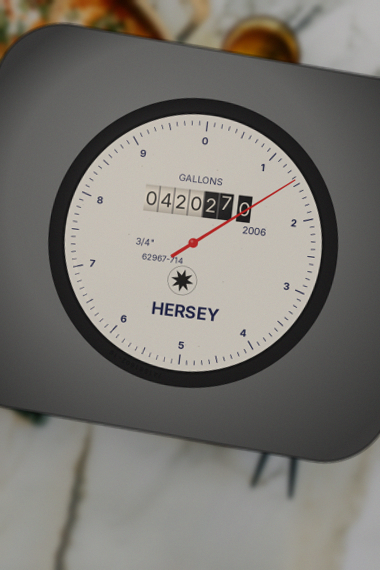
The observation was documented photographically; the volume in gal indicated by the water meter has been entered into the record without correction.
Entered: 420271.4 gal
